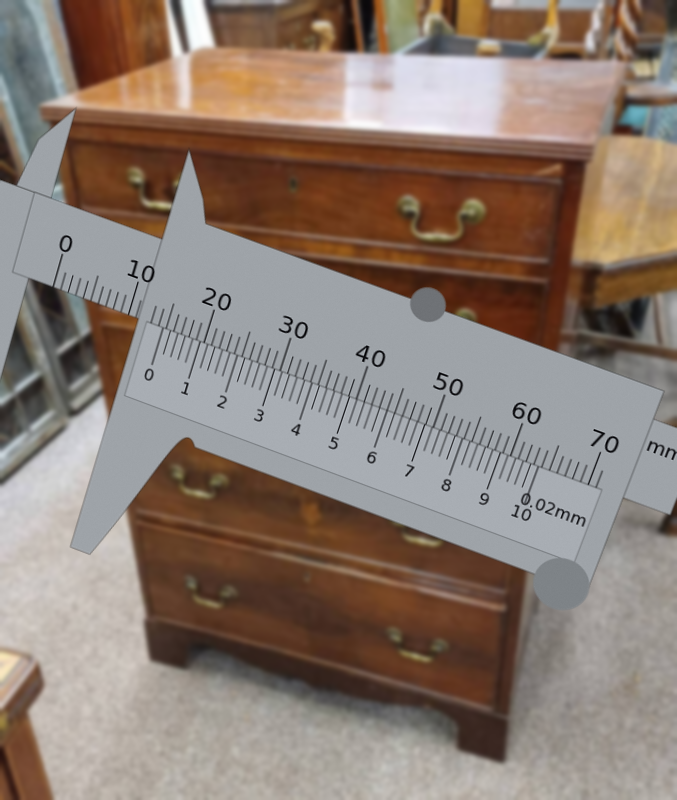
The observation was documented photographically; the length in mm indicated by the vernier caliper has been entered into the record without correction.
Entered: 14.6 mm
